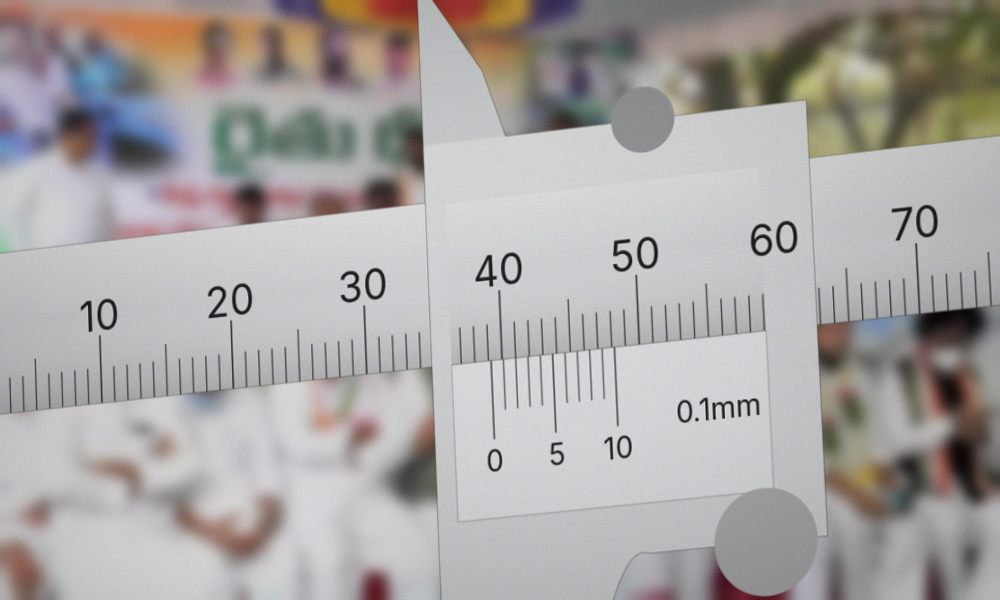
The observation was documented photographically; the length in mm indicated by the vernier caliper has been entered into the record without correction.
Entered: 39.2 mm
